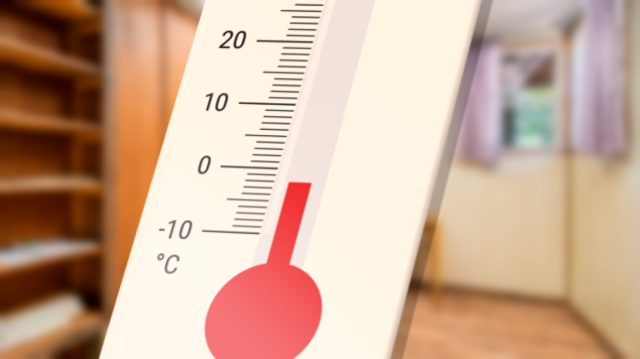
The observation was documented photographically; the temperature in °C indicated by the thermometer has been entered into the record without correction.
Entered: -2 °C
